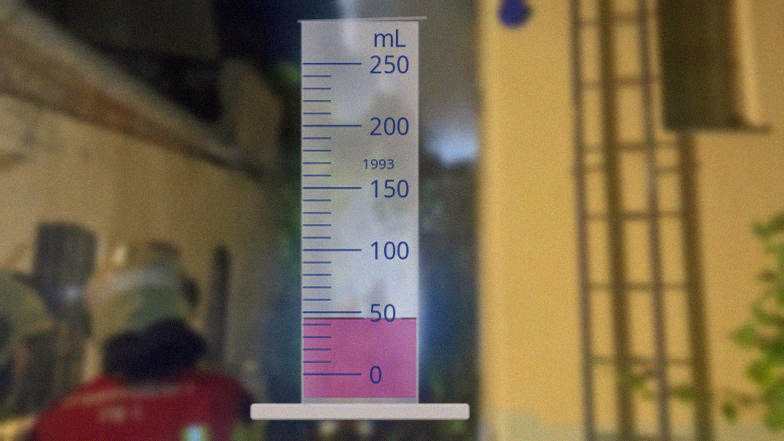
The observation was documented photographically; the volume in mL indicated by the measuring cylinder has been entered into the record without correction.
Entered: 45 mL
